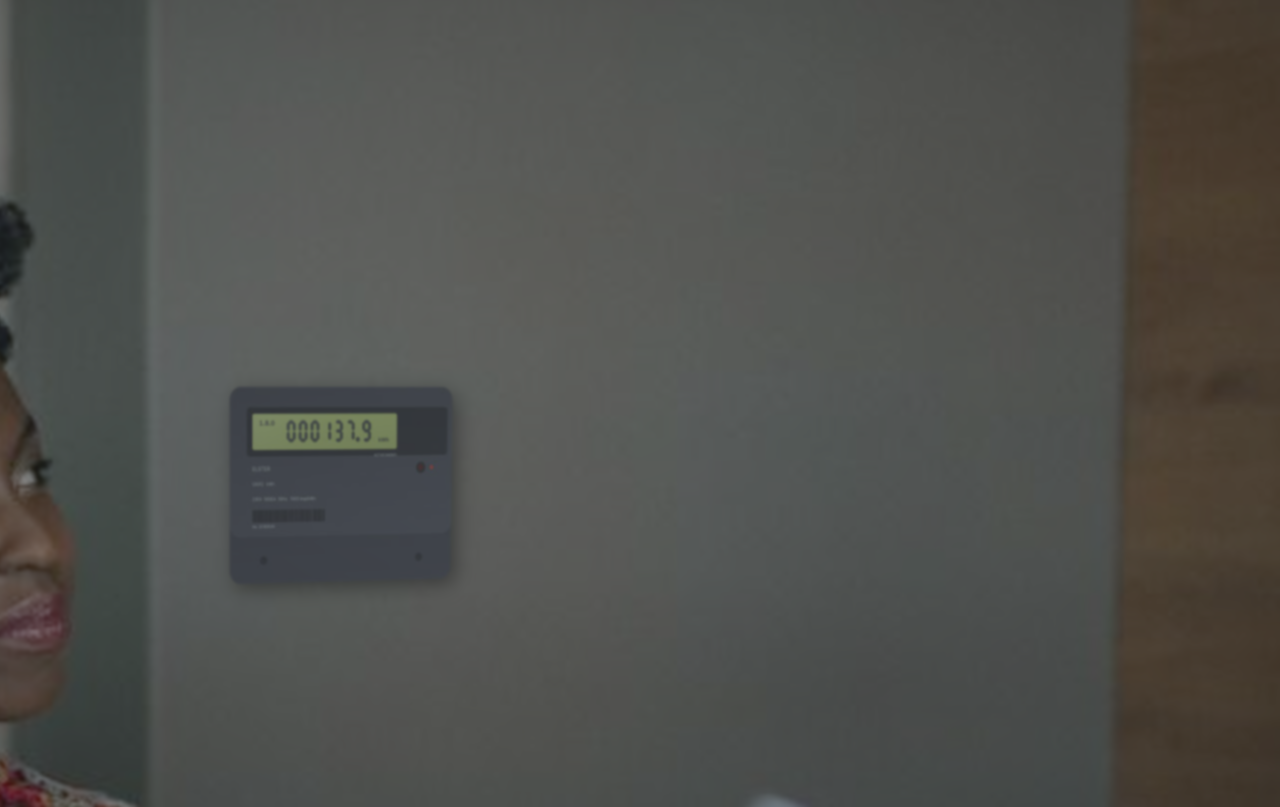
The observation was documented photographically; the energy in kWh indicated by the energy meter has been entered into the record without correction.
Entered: 137.9 kWh
